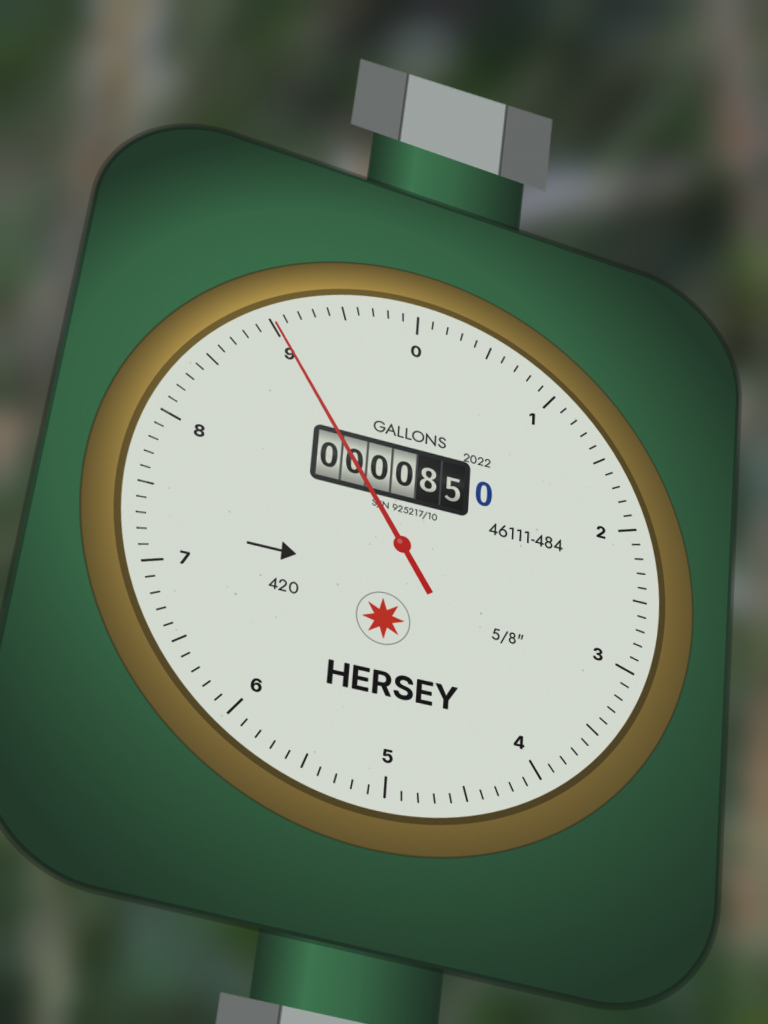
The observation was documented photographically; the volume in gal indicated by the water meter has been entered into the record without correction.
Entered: 849.0 gal
